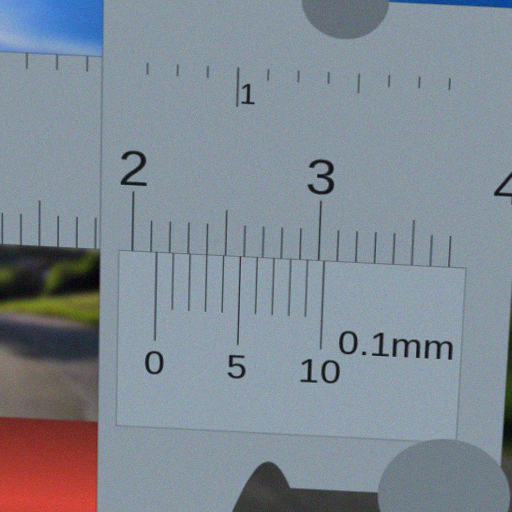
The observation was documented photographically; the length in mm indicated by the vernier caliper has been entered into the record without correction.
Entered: 21.3 mm
